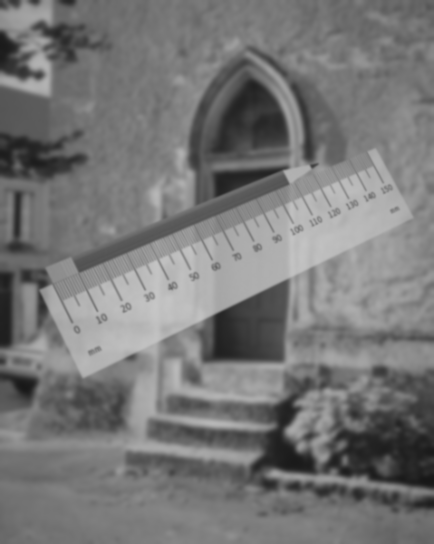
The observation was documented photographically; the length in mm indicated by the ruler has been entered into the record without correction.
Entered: 125 mm
